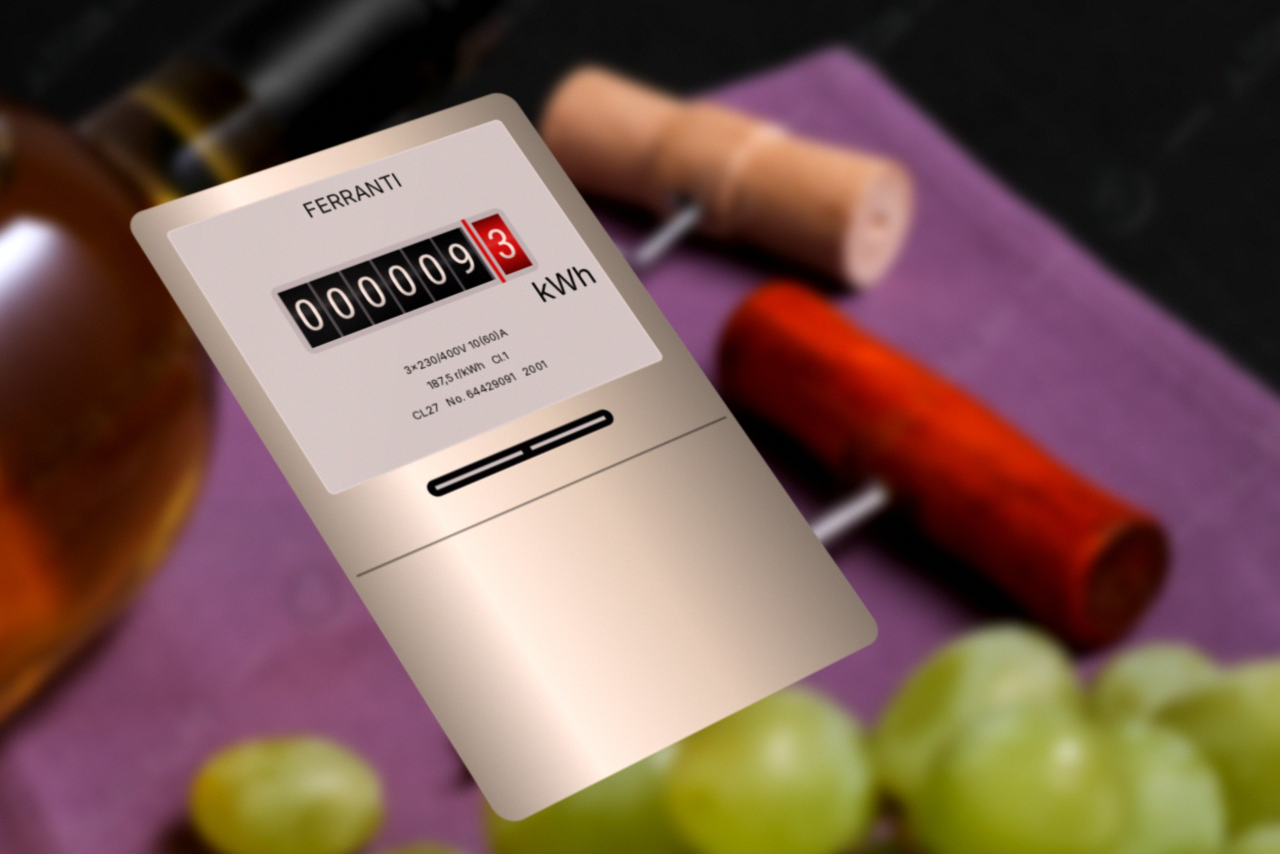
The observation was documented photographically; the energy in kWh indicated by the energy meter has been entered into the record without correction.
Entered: 9.3 kWh
